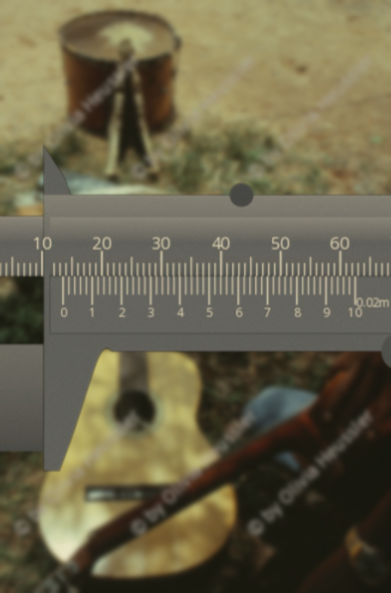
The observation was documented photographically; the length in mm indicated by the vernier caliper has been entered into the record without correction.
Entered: 13.5 mm
